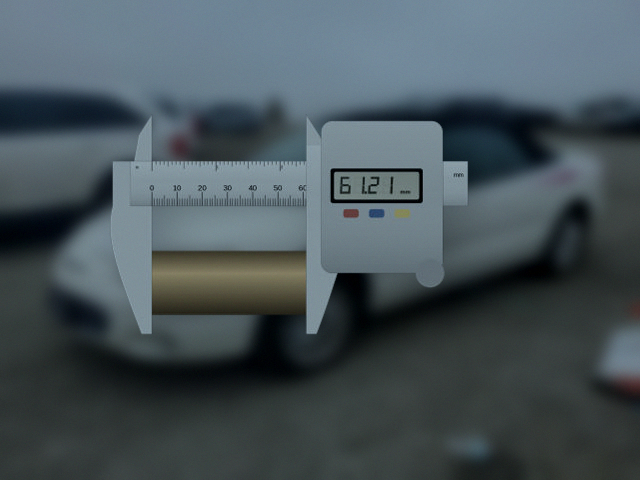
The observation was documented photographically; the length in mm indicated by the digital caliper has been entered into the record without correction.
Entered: 61.21 mm
